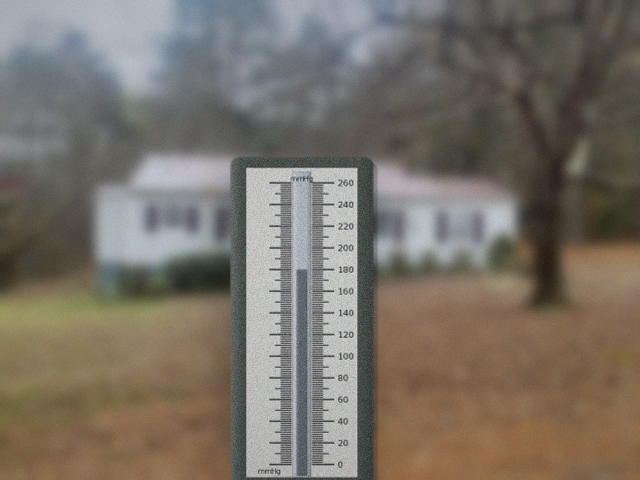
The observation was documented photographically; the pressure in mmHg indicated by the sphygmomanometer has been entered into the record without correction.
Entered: 180 mmHg
